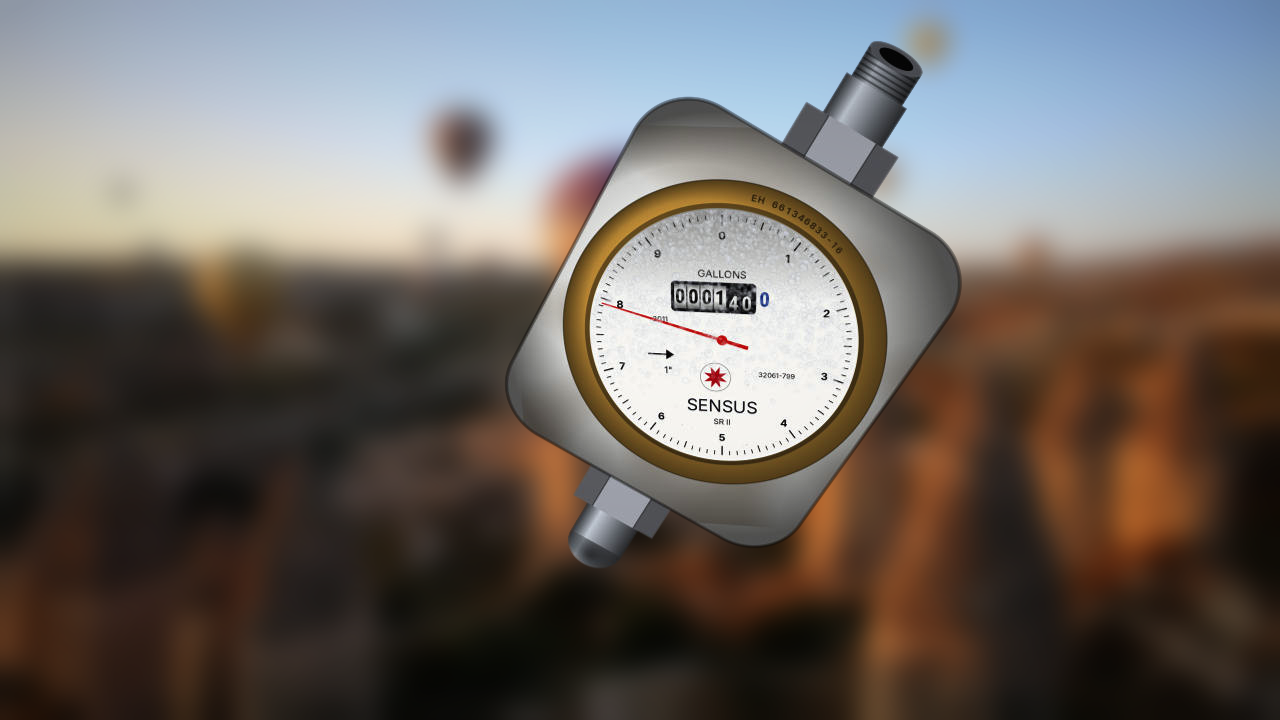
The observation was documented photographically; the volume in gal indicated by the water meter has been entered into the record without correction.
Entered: 1397.9 gal
